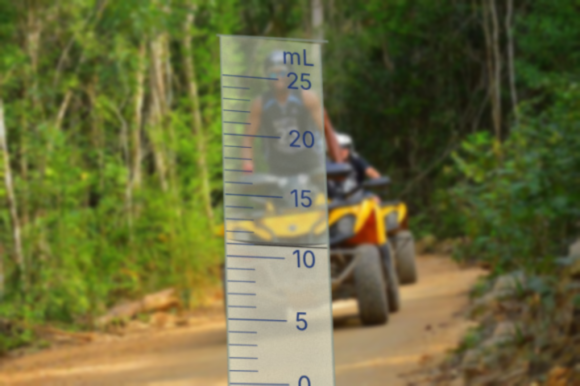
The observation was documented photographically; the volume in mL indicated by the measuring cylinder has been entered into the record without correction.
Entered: 11 mL
